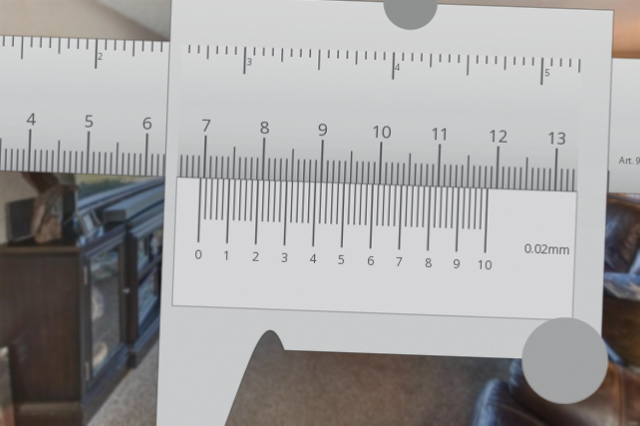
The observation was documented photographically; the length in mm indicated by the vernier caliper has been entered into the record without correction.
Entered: 69.4 mm
